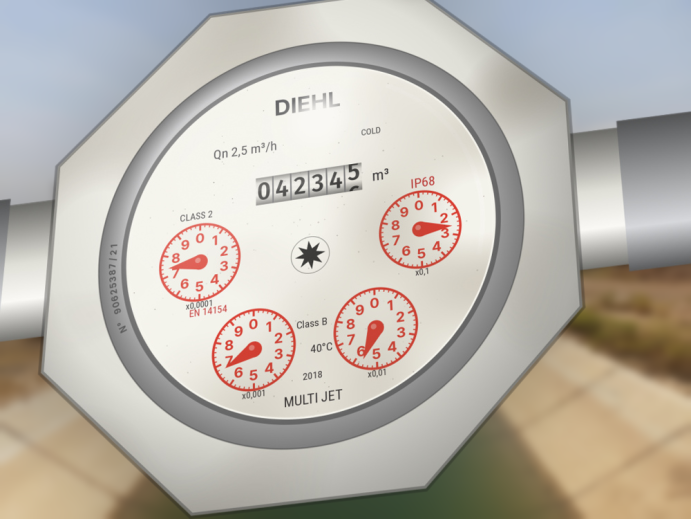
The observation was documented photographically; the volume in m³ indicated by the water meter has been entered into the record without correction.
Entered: 42345.2567 m³
